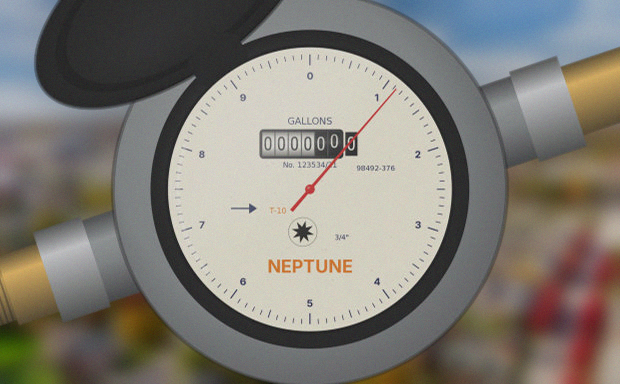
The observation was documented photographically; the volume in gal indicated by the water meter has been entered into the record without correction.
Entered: 1.1 gal
